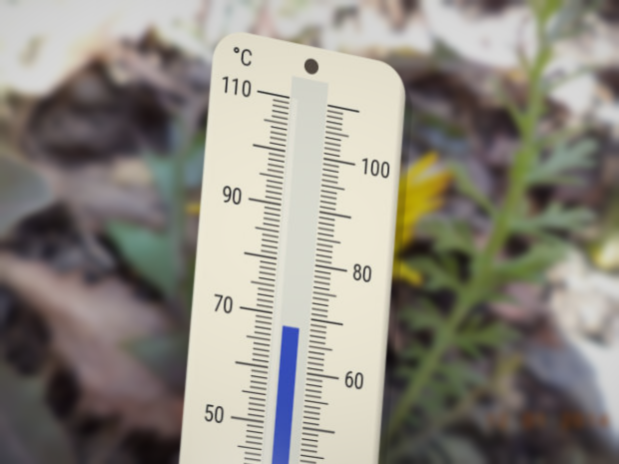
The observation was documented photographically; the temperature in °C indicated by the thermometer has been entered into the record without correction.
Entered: 68 °C
